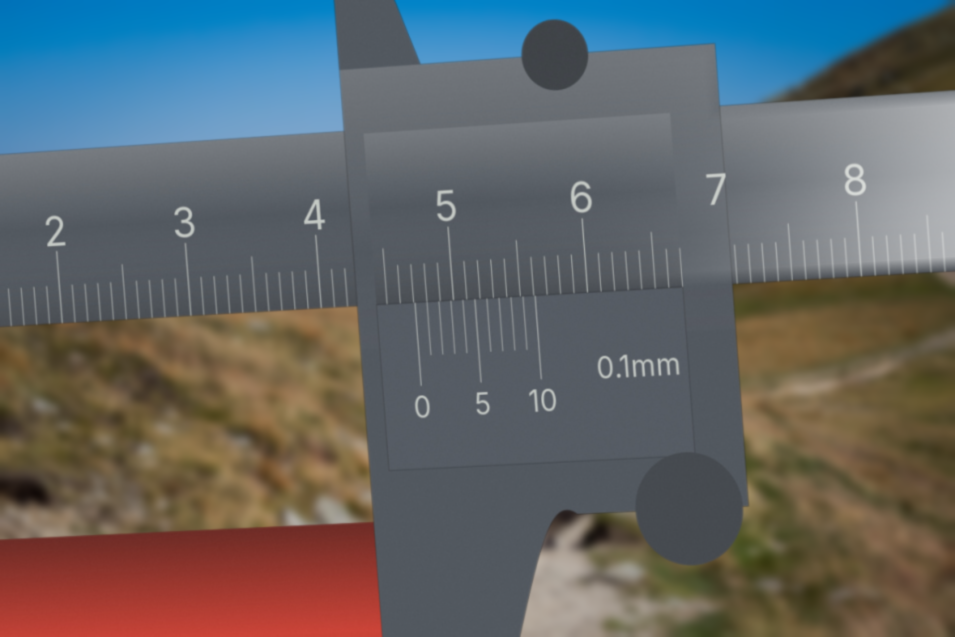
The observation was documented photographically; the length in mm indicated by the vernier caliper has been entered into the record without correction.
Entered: 47.1 mm
